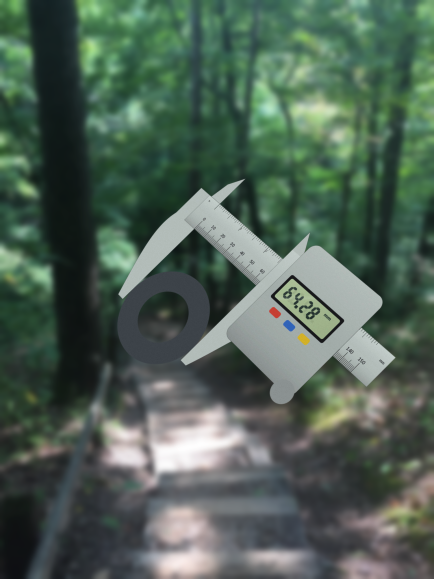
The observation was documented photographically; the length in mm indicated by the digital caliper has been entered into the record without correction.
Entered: 64.28 mm
